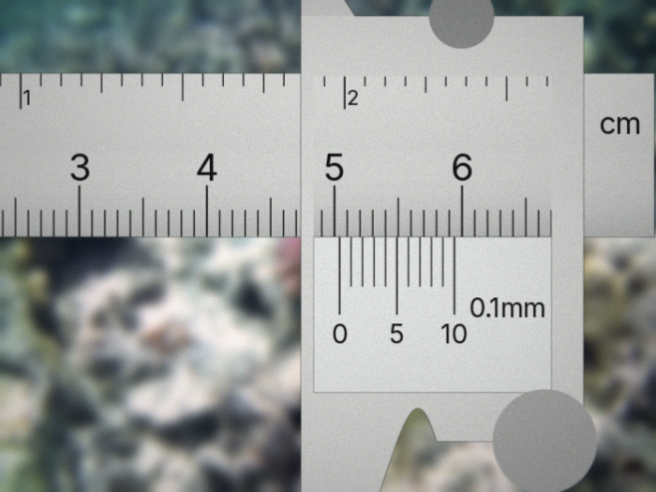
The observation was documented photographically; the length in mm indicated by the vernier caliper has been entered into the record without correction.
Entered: 50.4 mm
